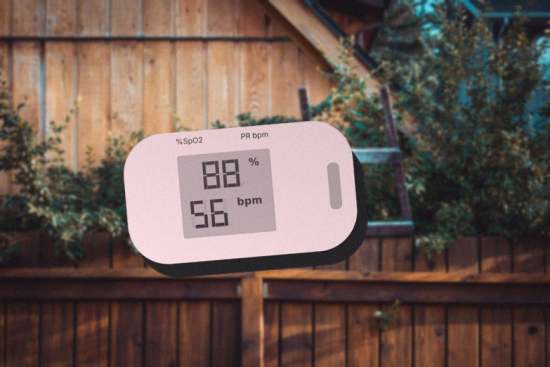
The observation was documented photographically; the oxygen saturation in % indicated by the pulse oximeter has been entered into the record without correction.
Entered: 88 %
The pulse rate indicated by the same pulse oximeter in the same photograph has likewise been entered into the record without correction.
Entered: 56 bpm
